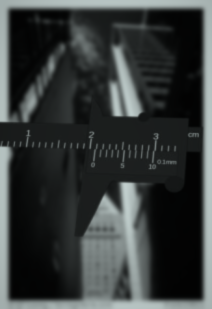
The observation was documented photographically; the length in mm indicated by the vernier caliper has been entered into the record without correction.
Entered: 20.8 mm
